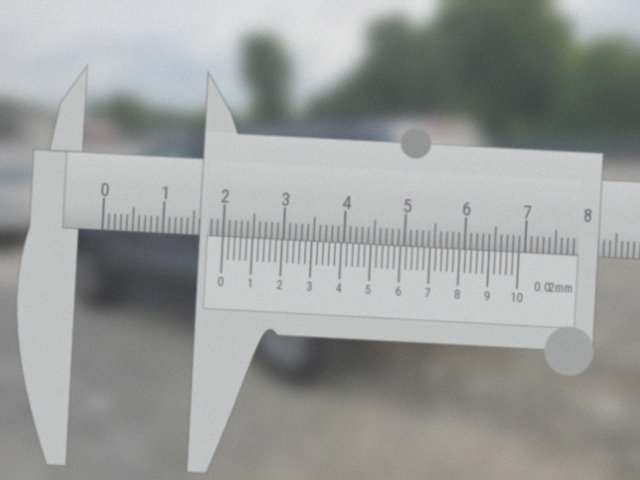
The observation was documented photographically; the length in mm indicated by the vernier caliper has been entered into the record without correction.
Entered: 20.0 mm
